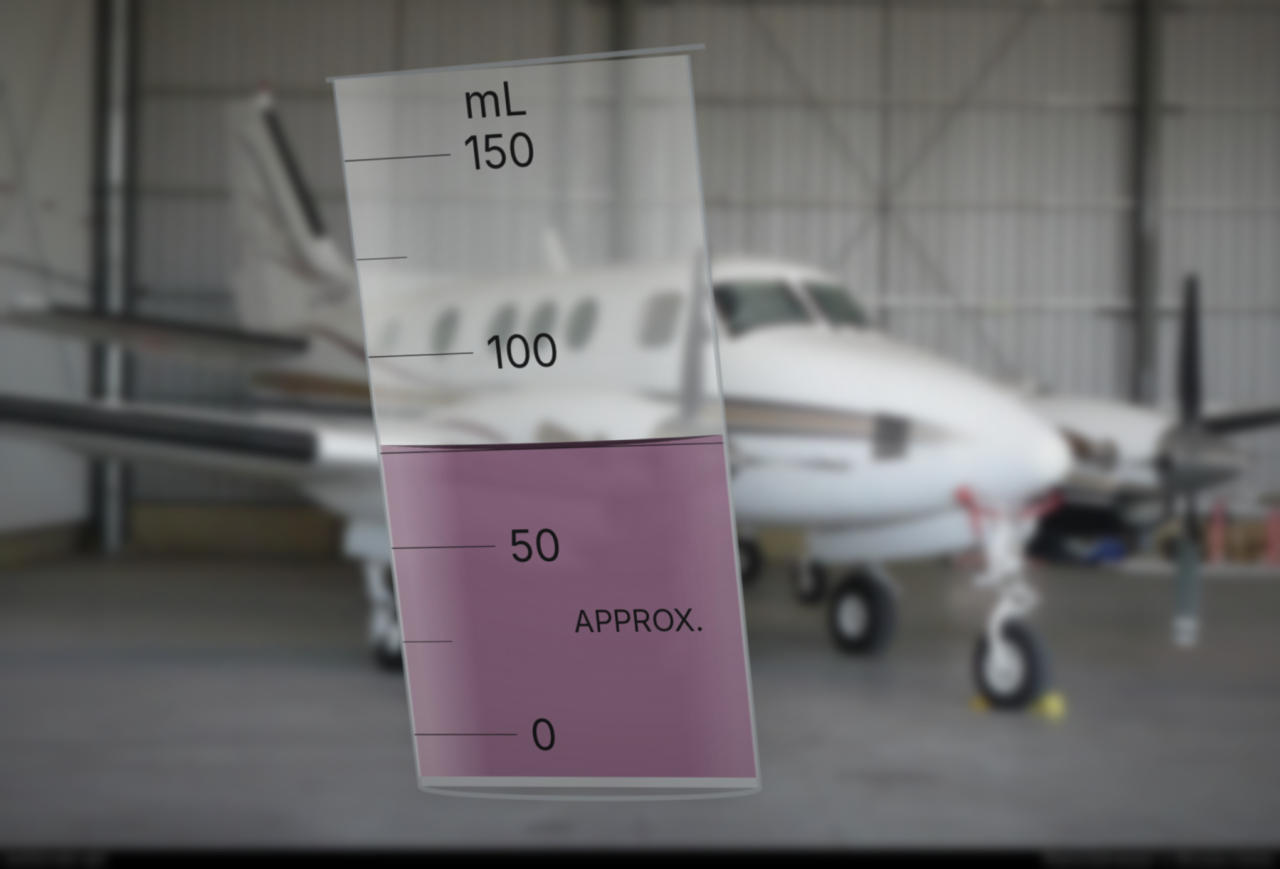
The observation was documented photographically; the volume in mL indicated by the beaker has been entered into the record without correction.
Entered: 75 mL
